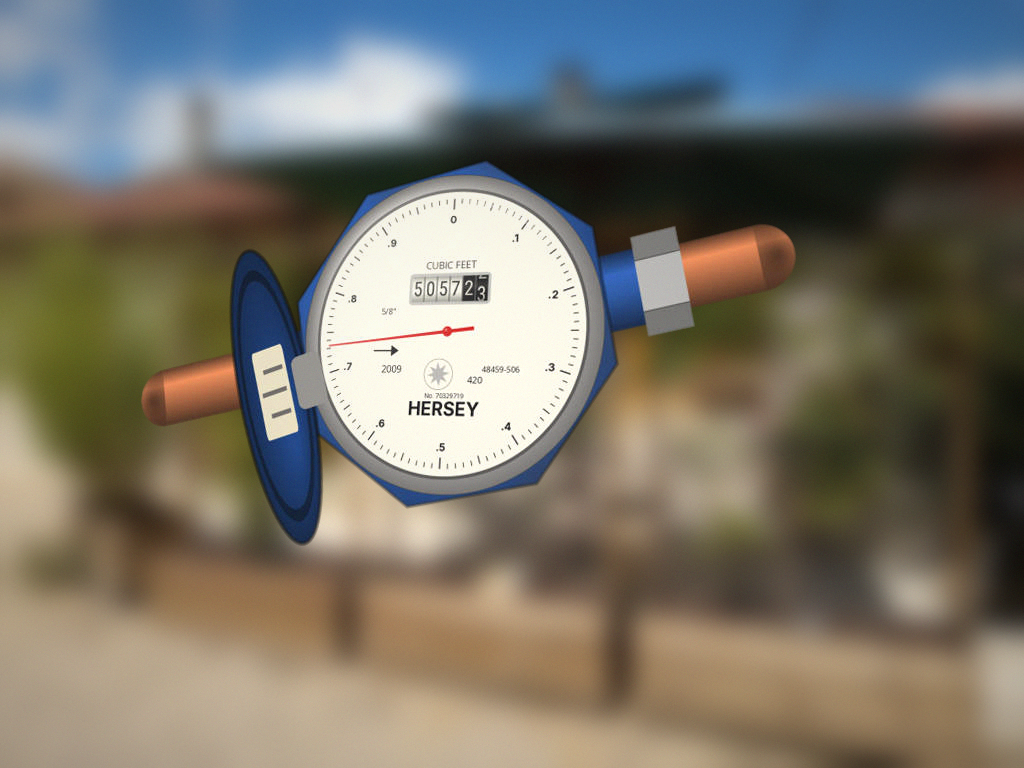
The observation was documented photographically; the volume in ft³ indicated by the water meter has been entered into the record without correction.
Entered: 505722.73 ft³
